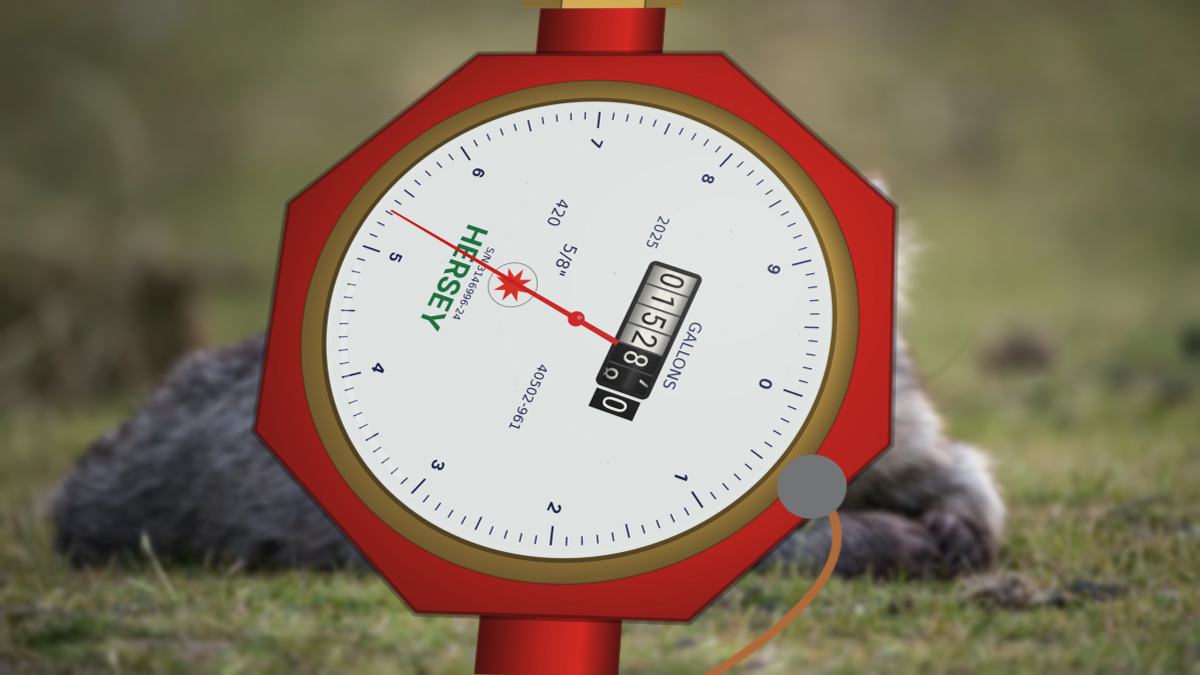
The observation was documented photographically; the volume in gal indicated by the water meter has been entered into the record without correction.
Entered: 152875.3 gal
